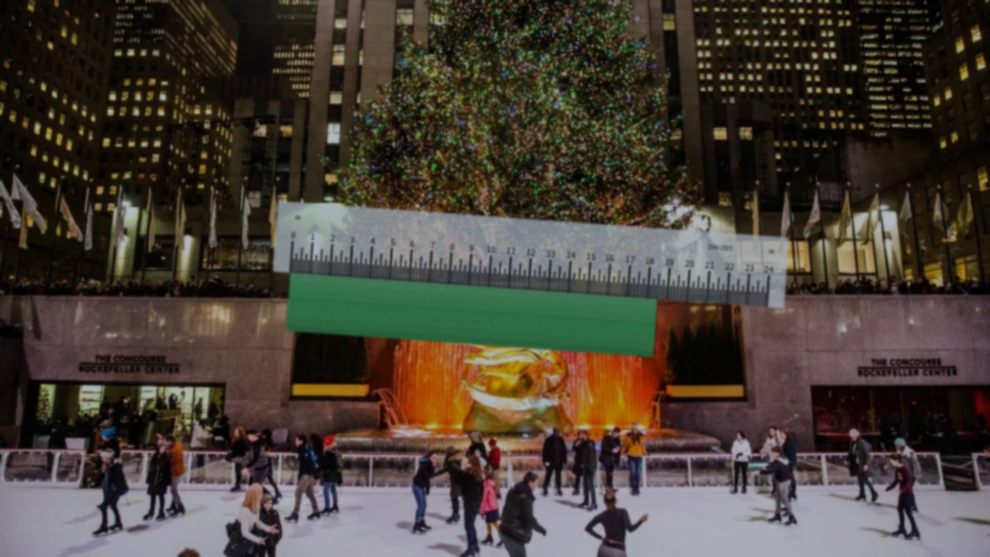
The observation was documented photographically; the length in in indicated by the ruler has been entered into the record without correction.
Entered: 18.5 in
